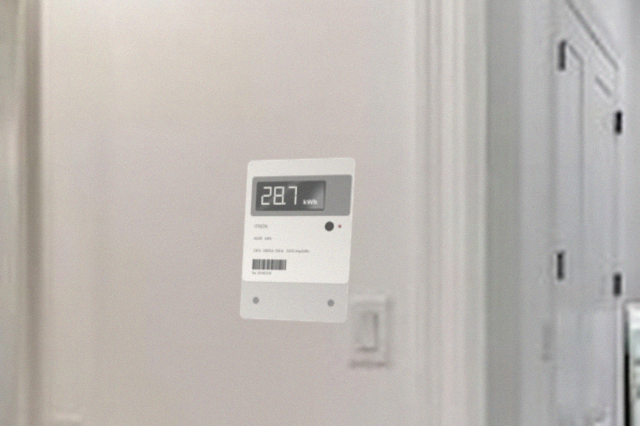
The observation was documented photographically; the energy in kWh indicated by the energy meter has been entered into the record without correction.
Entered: 28.7 kWh
